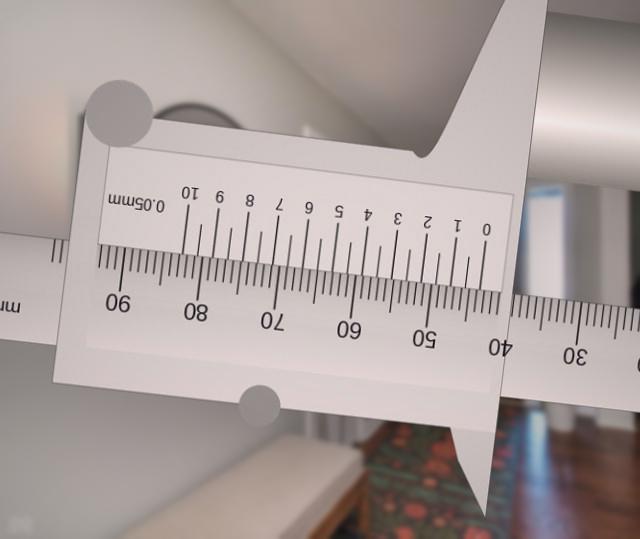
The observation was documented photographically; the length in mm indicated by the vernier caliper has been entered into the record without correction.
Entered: 43.6 mm
